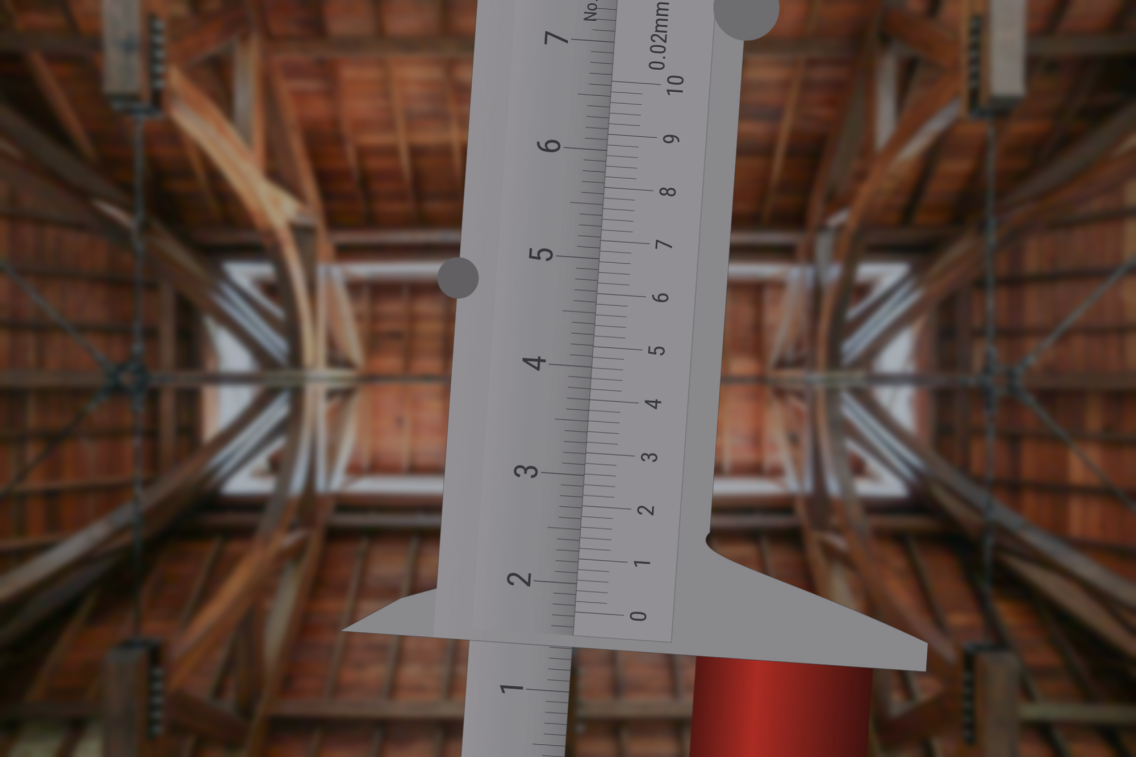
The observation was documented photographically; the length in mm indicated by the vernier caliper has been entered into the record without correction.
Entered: 17.4 mm
